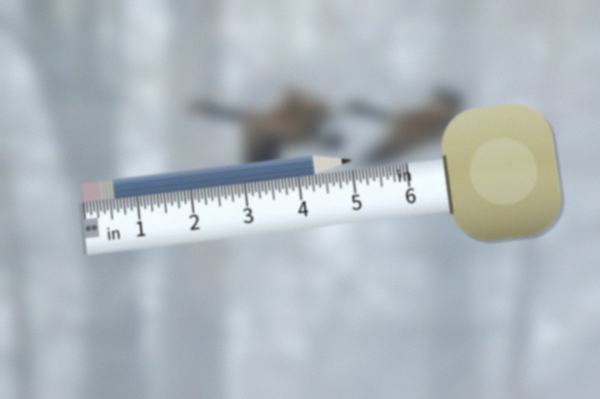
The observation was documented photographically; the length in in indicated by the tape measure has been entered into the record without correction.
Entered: 5 in
